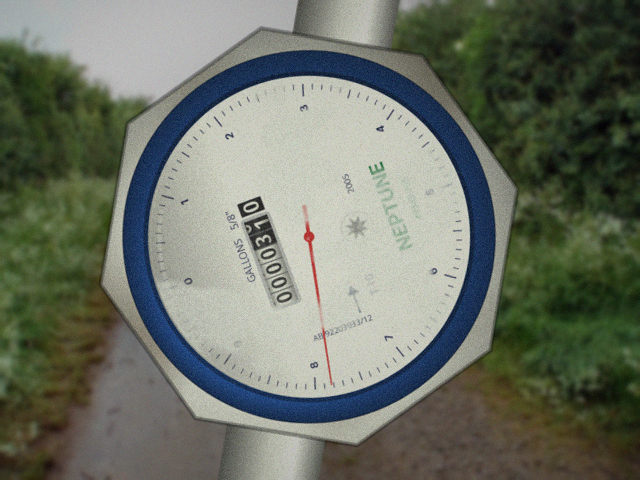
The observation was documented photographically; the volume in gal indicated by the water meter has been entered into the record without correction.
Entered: 307.8 gal
